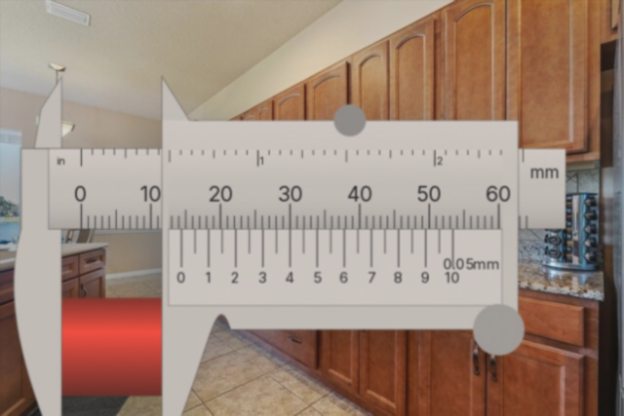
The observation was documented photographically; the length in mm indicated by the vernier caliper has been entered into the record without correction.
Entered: 14.4 mm
